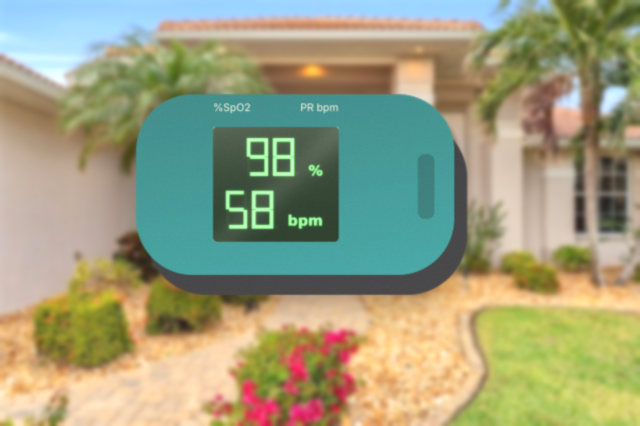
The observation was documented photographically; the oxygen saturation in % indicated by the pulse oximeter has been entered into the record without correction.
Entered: 98 %
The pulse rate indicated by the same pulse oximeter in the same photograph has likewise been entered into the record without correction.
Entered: 58 bpm
